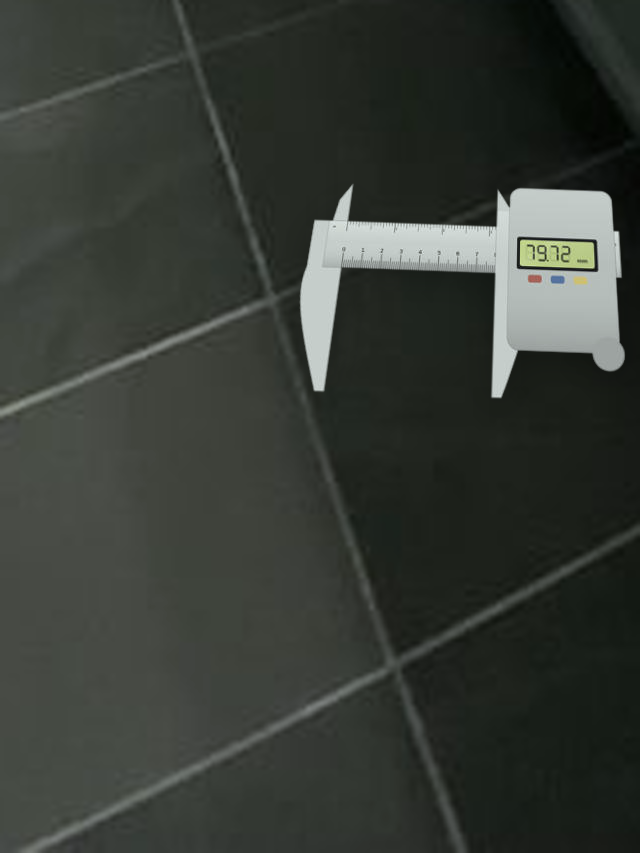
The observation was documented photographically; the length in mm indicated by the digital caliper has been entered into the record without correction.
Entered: 79.72 mm
